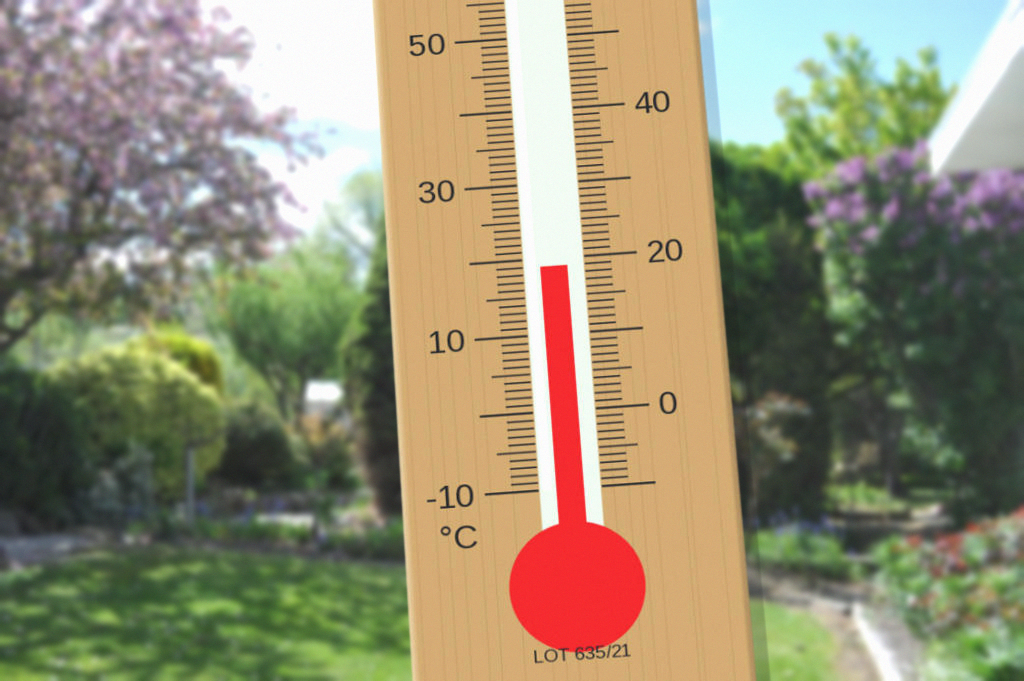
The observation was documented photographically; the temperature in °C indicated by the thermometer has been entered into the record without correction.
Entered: 19 °C
